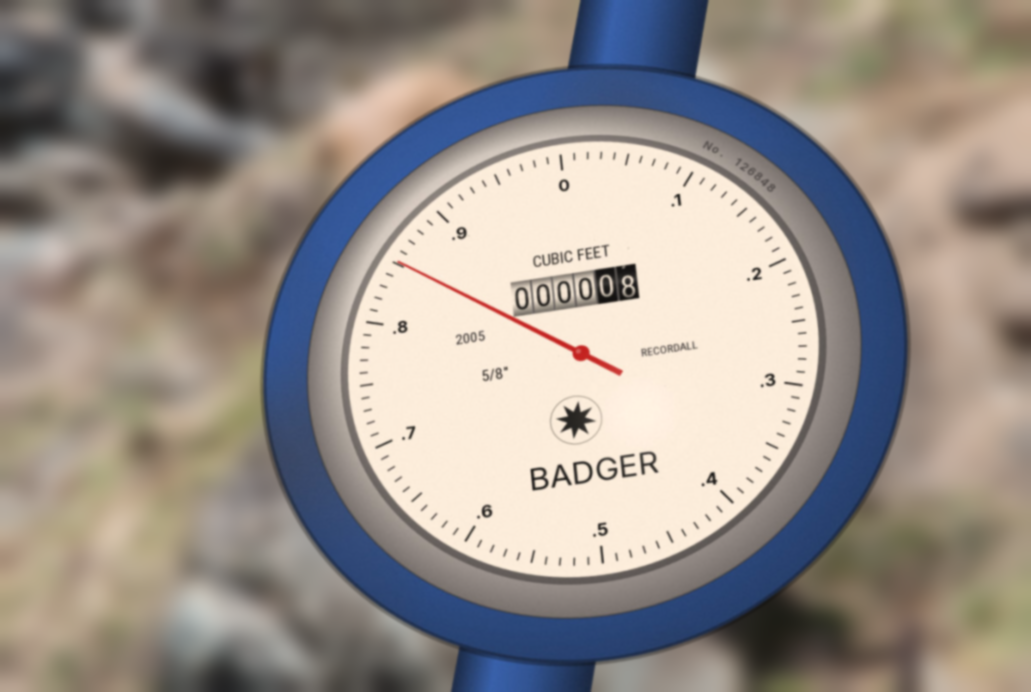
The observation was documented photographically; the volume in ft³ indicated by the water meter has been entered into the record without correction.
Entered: 7.85 ft³
